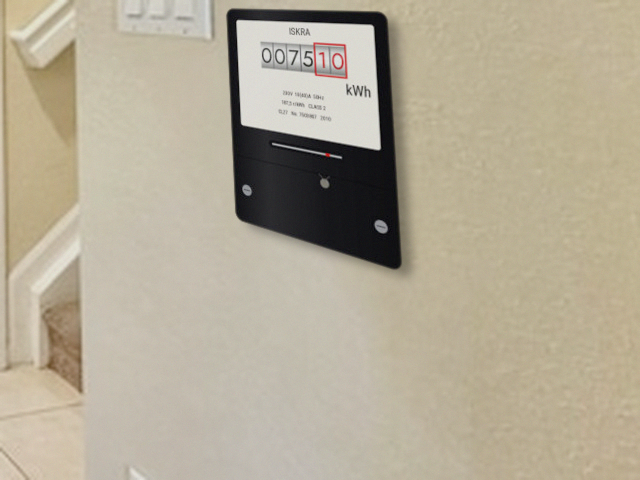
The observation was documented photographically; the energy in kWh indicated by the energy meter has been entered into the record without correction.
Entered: 75.10 kWh
